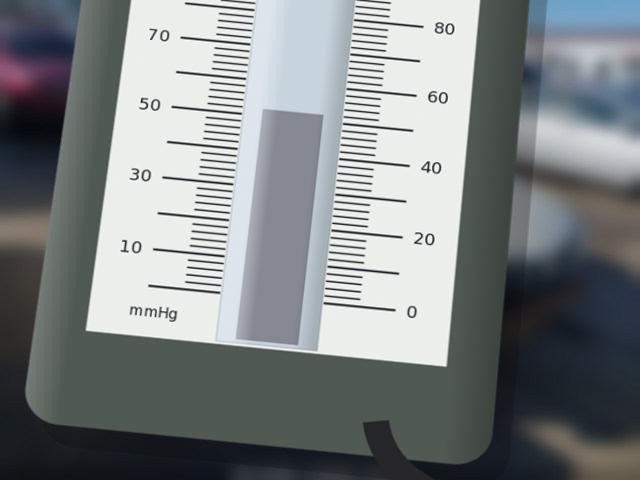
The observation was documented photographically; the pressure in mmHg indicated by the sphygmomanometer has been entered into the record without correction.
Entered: 52 mmHg
